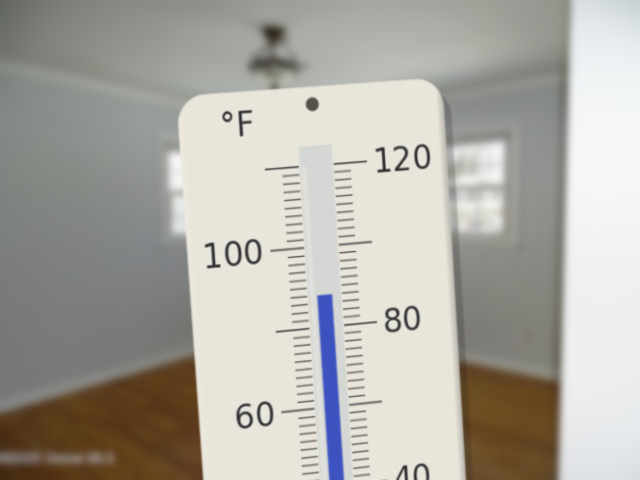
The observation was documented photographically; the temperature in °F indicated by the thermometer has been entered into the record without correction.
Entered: 88 °F
